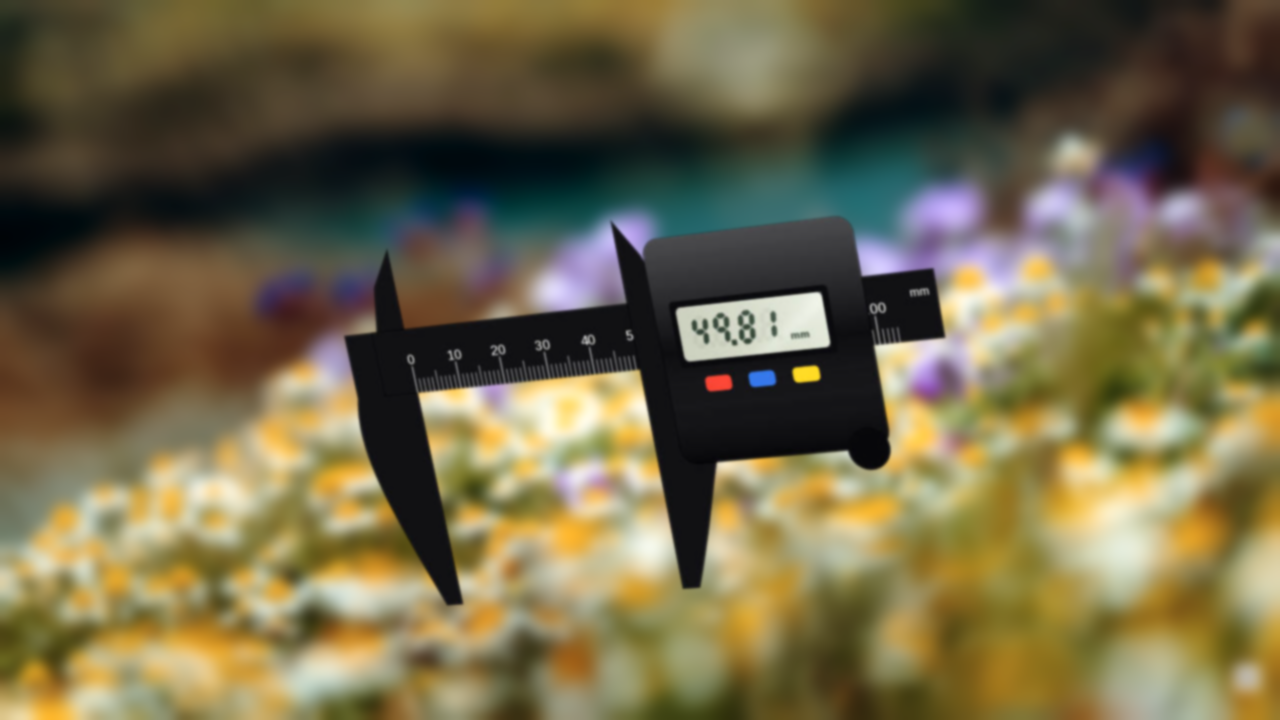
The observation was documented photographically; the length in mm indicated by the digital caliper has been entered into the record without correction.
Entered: 49.81 mm
